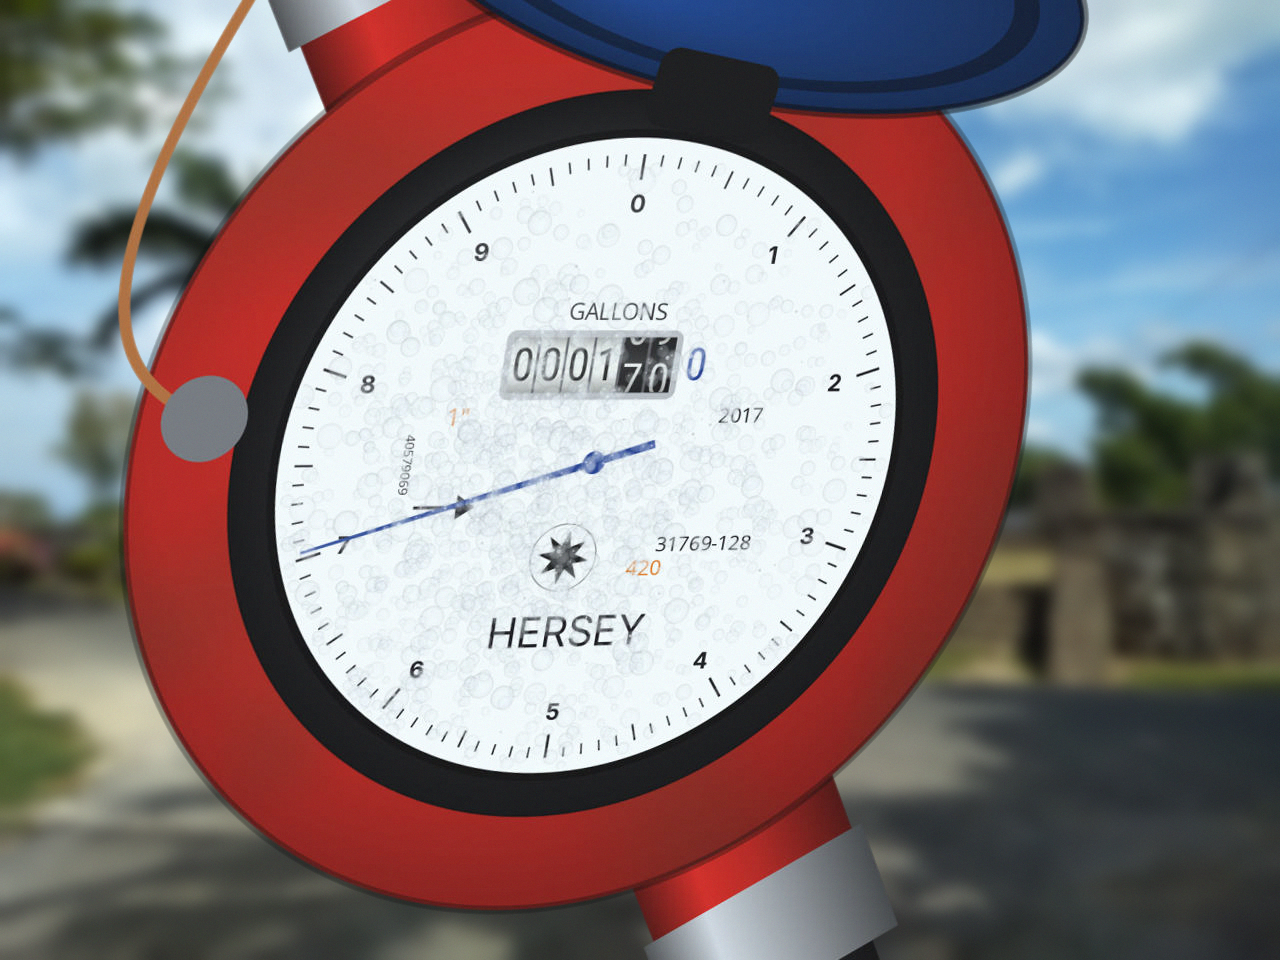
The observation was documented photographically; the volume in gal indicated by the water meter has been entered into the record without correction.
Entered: 1697.0 gal
